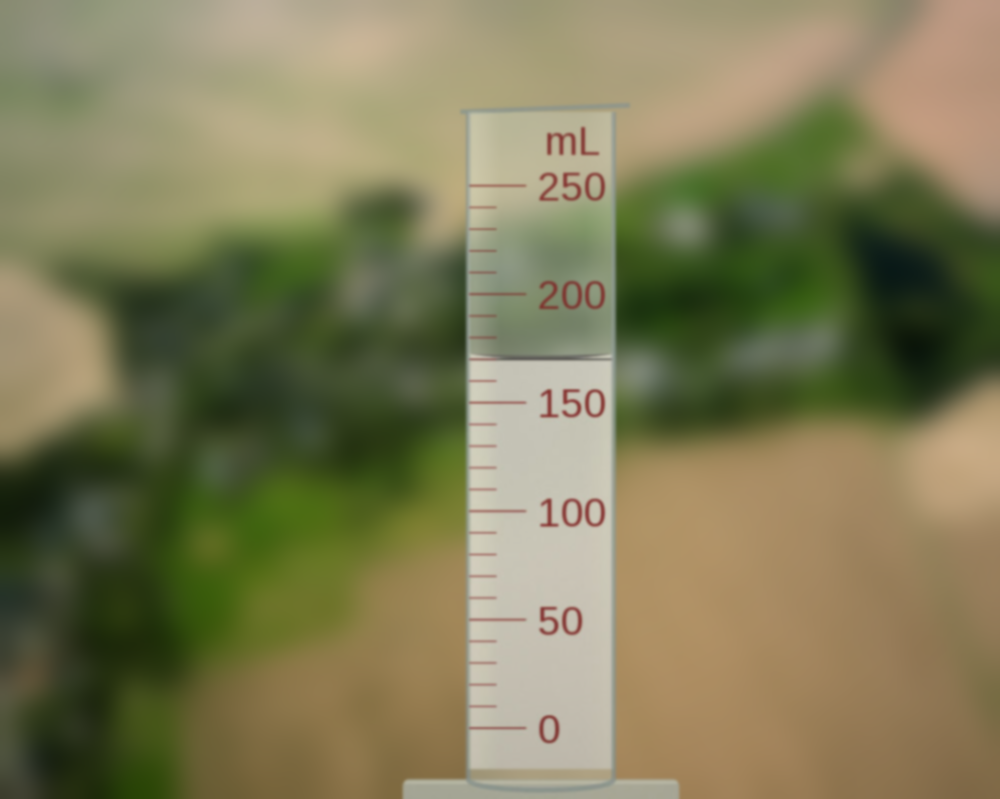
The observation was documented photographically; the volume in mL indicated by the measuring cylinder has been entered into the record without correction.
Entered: 170 mL
